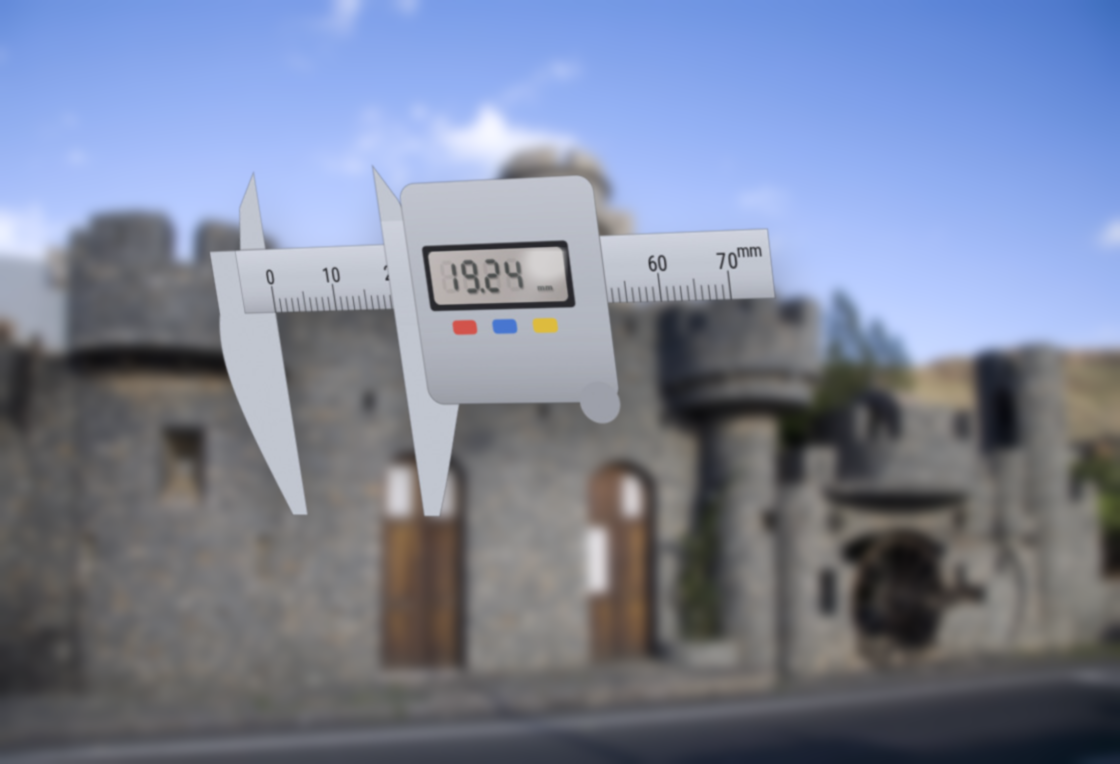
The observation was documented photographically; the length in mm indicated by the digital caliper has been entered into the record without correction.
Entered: 19.24 mm
